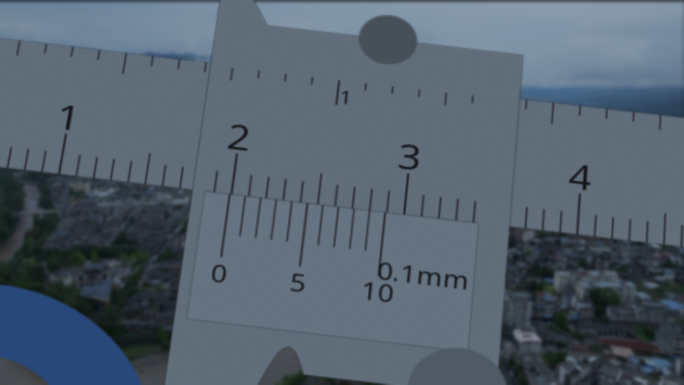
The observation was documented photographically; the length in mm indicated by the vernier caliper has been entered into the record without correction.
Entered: 19.9 mm
